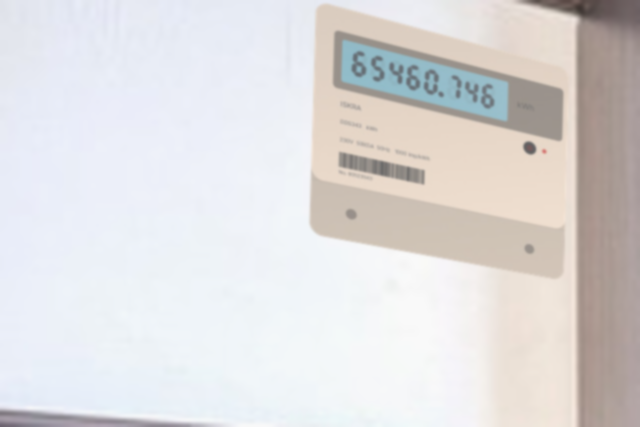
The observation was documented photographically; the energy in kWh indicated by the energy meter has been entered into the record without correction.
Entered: 65460.746 kWh
